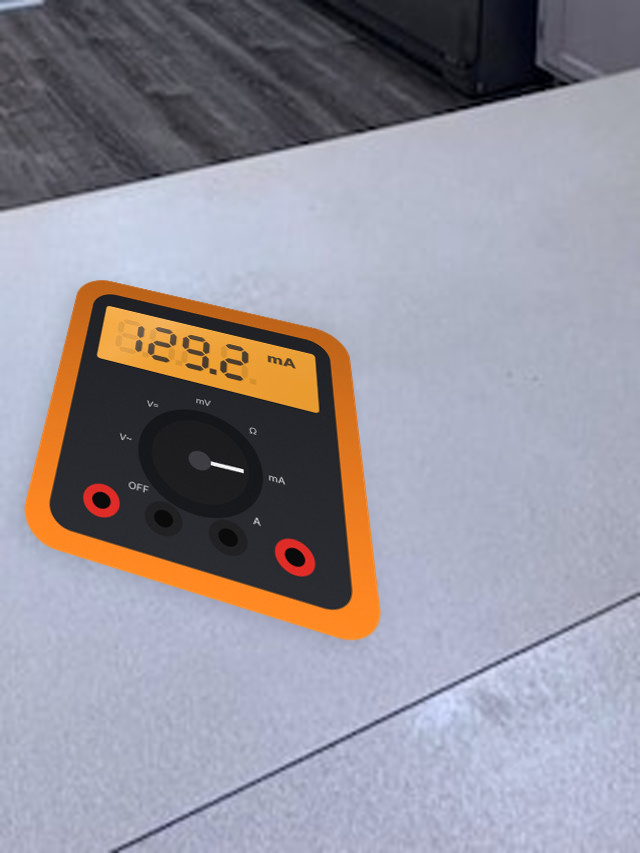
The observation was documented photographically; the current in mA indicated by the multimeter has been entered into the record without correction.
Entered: 129.2 mA
